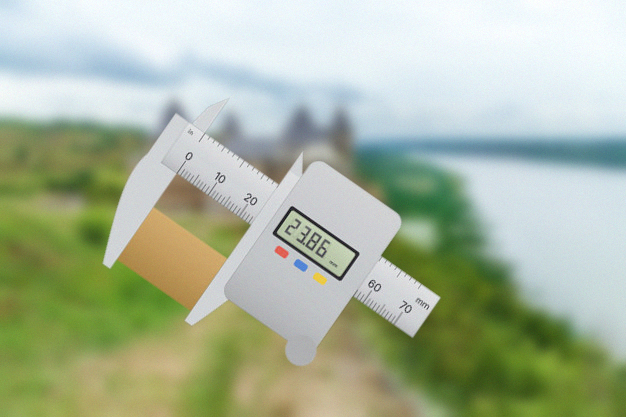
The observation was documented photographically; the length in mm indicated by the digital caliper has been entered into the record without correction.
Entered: 23.86 mm
